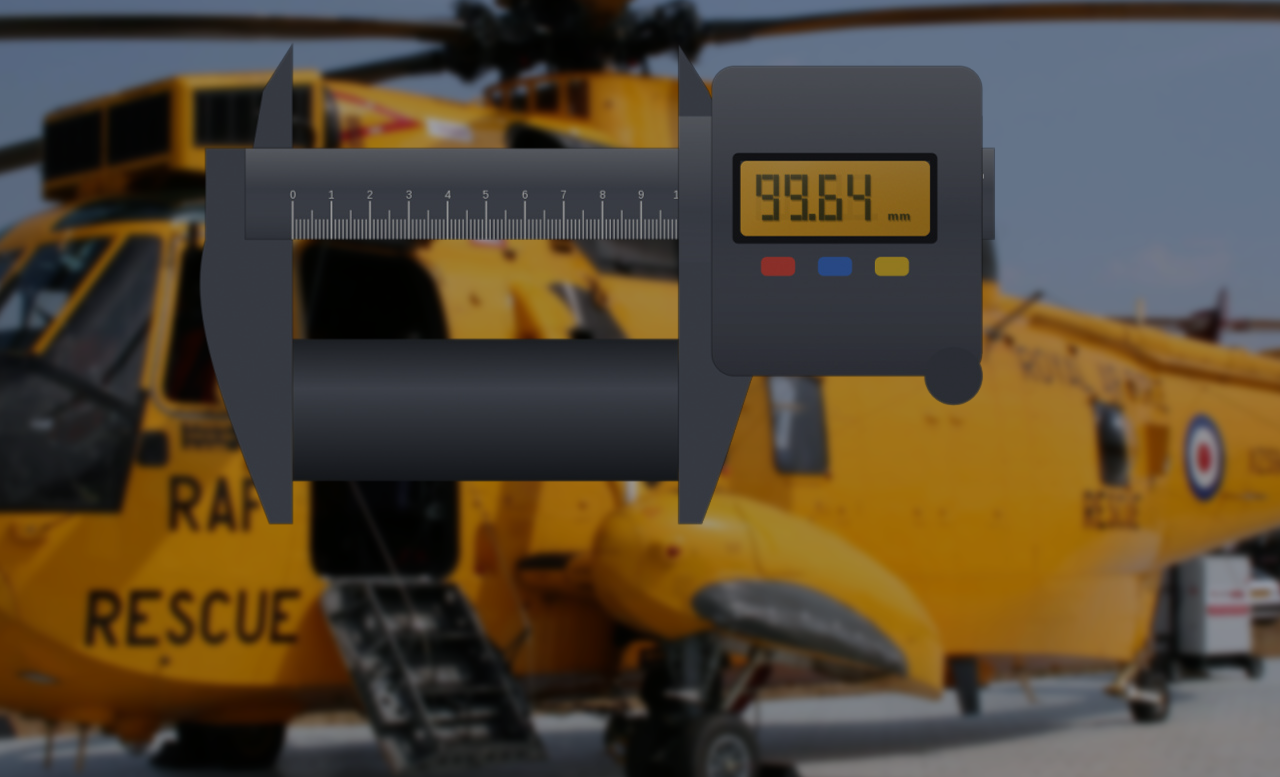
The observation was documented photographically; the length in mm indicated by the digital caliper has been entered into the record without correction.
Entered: 99.64 mm
